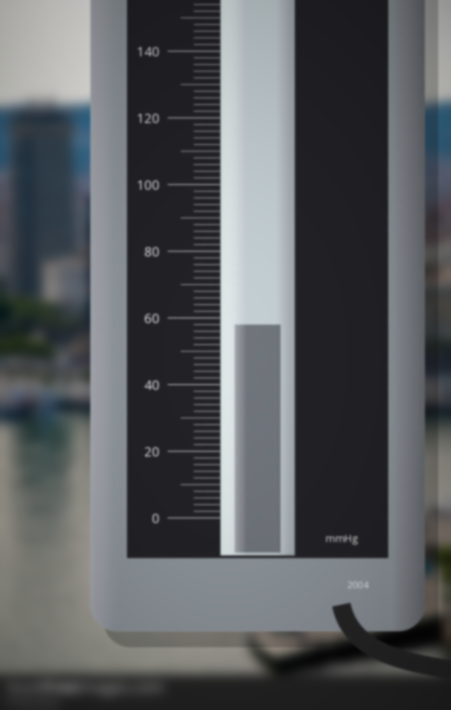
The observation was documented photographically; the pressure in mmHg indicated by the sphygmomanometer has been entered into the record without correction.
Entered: 58 mmHg
